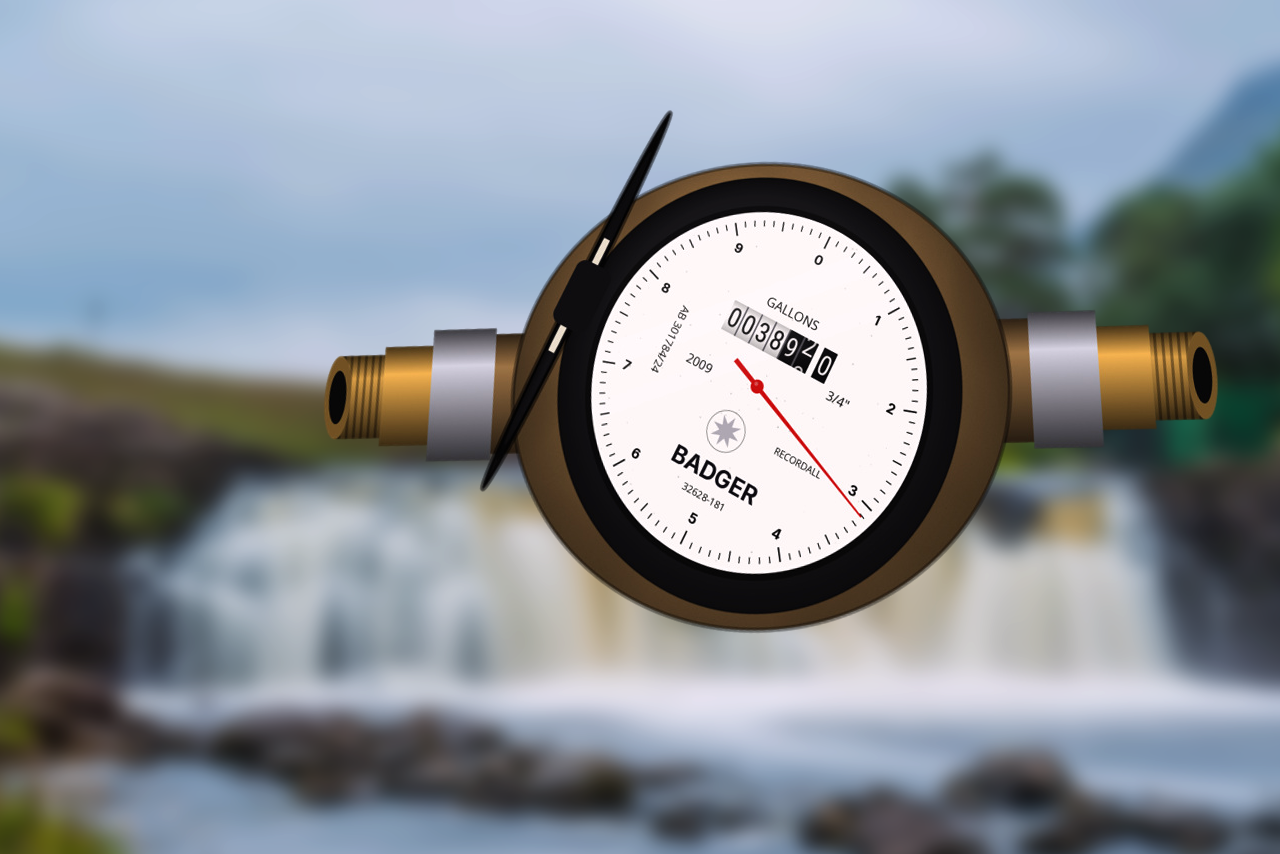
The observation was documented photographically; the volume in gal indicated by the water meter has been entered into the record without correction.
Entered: 38923.1 gal
